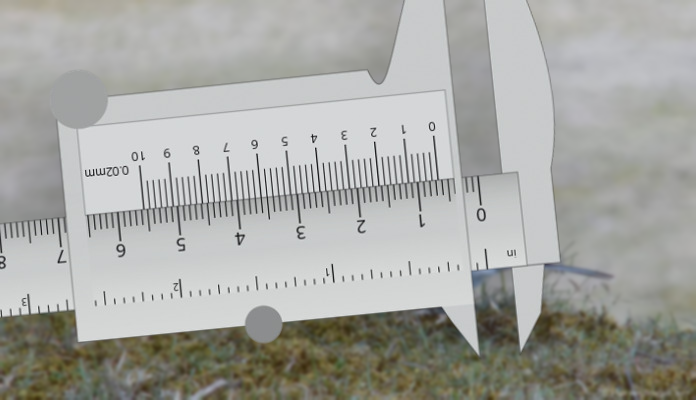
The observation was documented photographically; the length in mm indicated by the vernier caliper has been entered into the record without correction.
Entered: 6.6 mm
